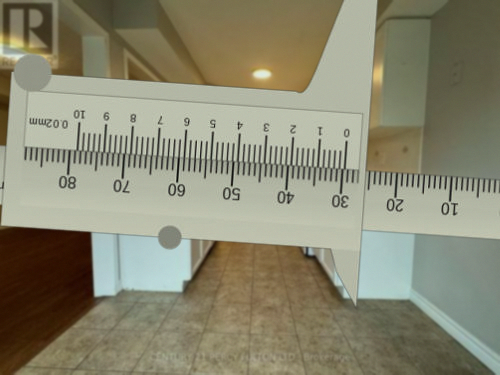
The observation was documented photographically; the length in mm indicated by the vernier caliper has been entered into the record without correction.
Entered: 29.6 mm
